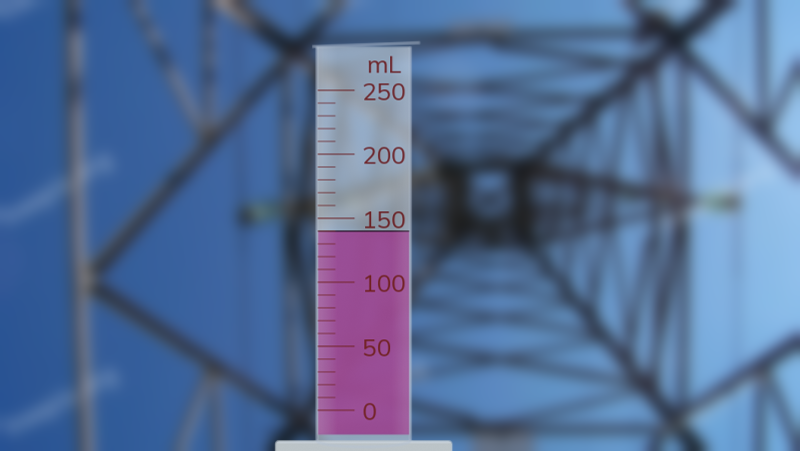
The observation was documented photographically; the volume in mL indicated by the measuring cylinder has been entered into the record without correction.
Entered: 140 mL
